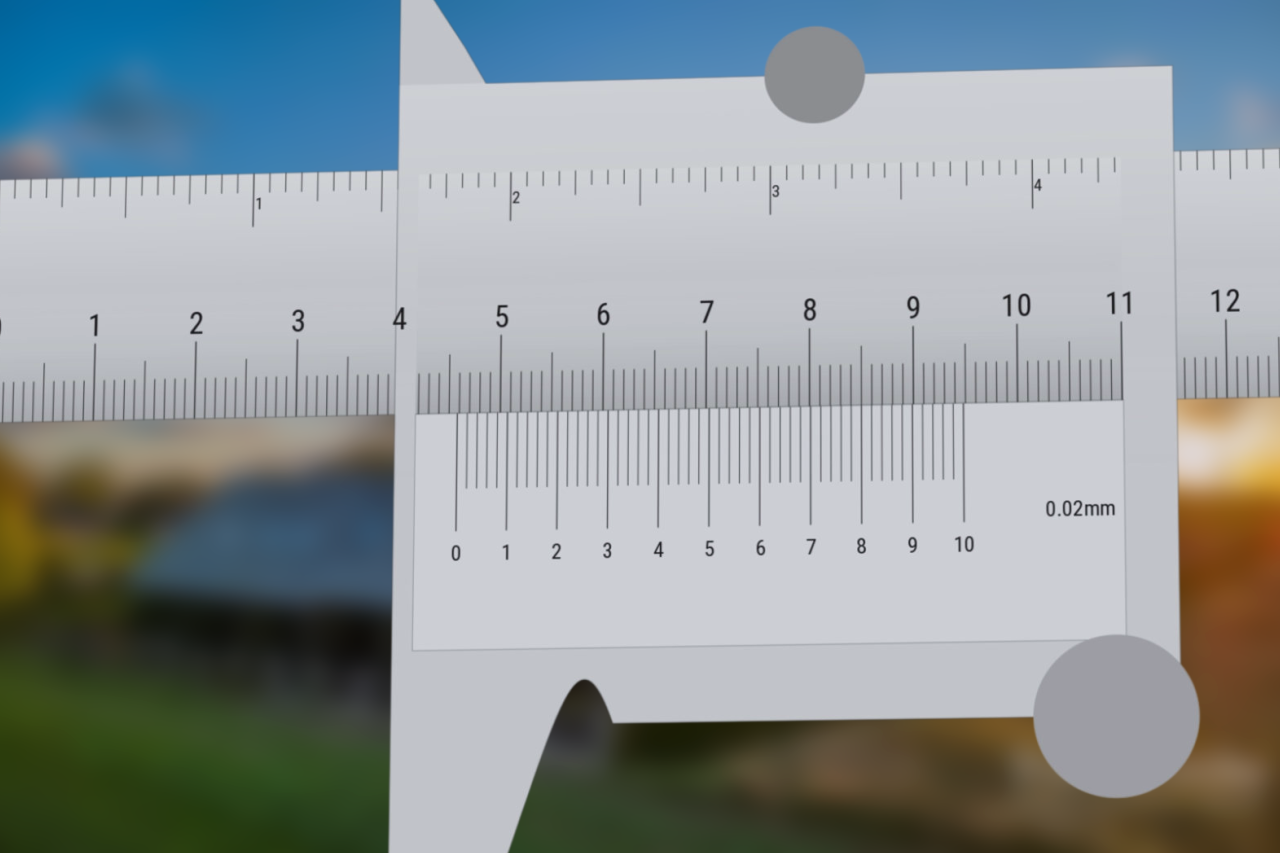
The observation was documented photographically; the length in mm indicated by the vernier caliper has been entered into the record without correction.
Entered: 45.8 mm
